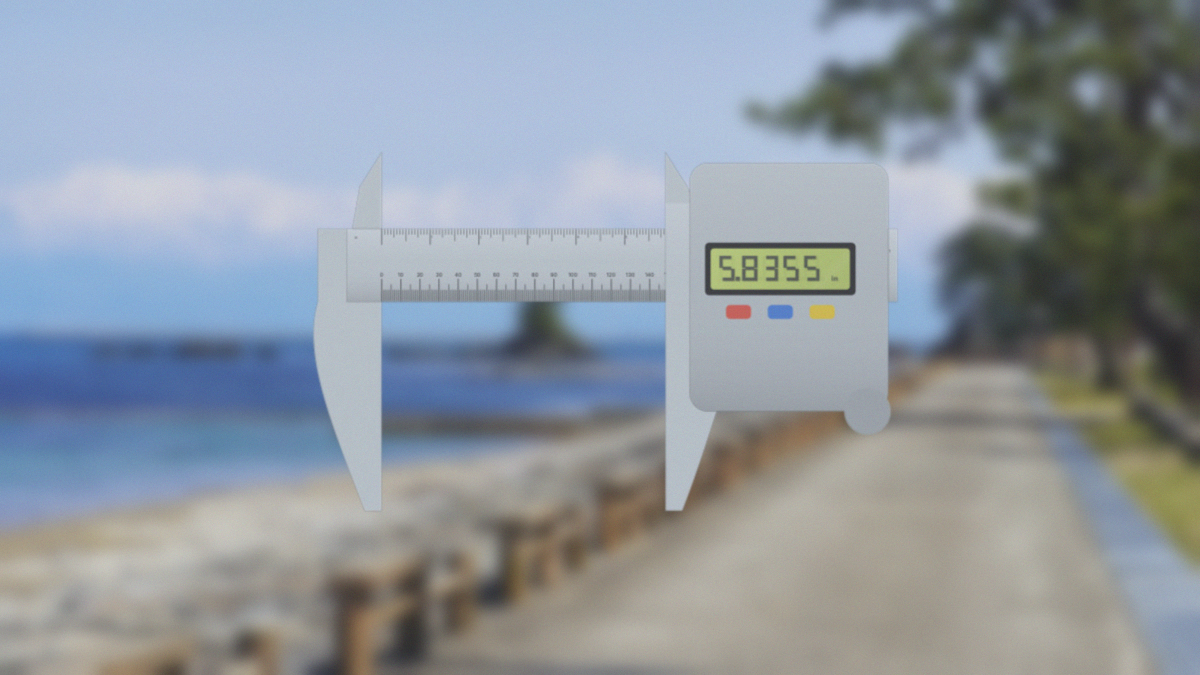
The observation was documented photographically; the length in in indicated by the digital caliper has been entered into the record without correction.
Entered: 5.8355 in
